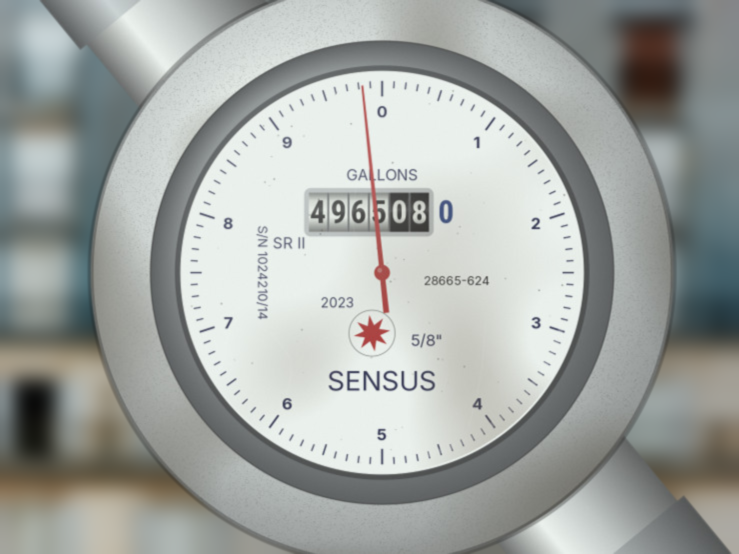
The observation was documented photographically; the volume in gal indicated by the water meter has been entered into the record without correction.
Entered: 4965079.8 gal
